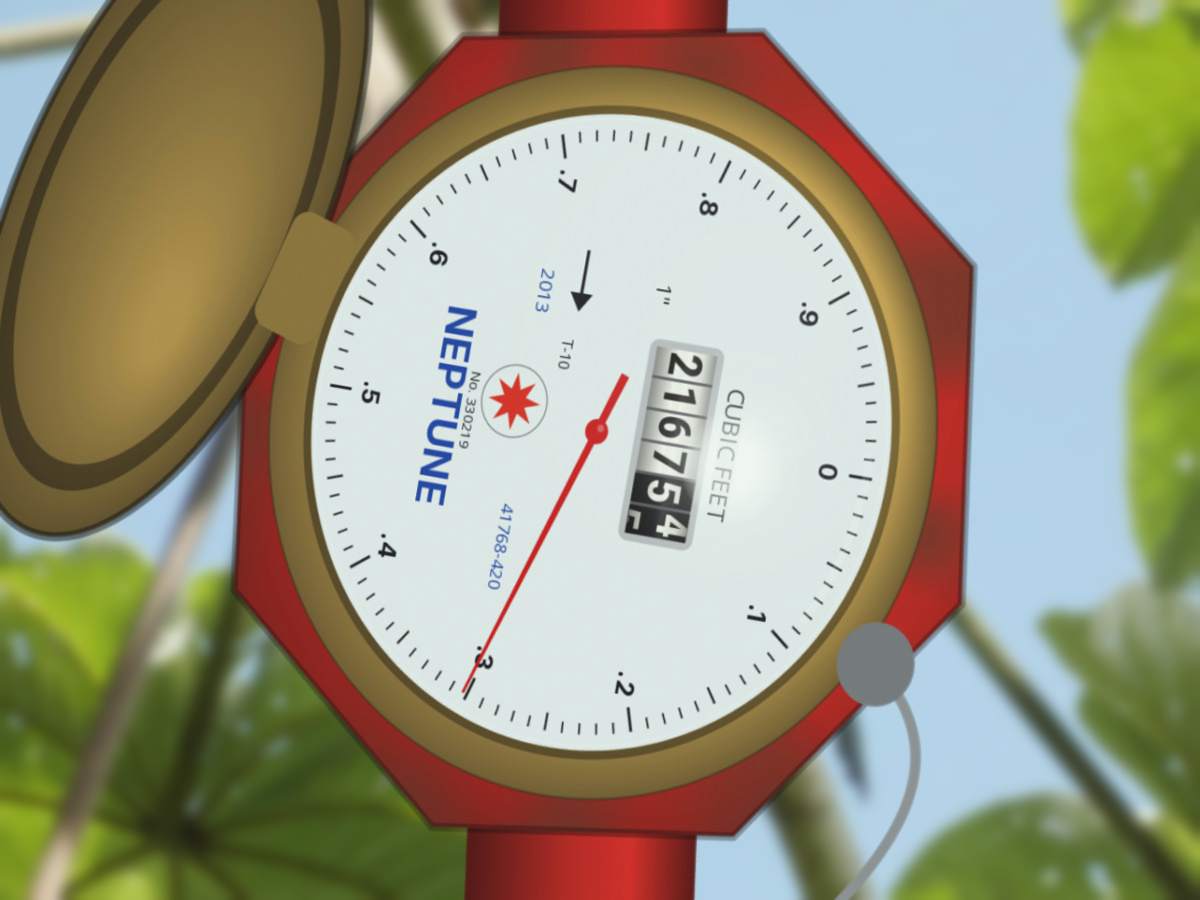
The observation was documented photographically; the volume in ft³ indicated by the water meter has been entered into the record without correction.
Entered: 216754.30 ft³
